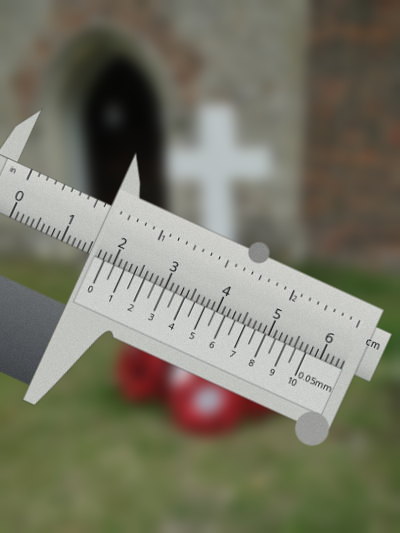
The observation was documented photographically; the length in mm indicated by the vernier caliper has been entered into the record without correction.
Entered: 18.2 mm
